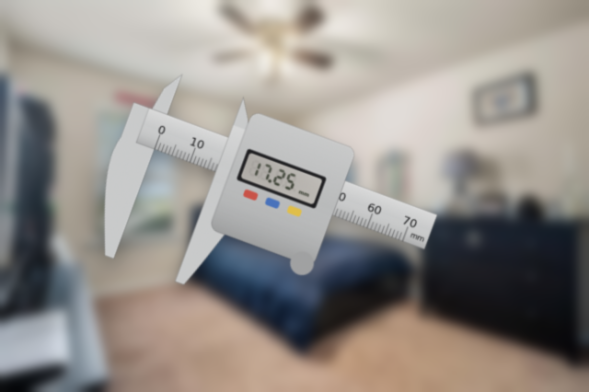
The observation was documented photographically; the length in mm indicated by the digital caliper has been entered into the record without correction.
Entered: 17.25 mm
